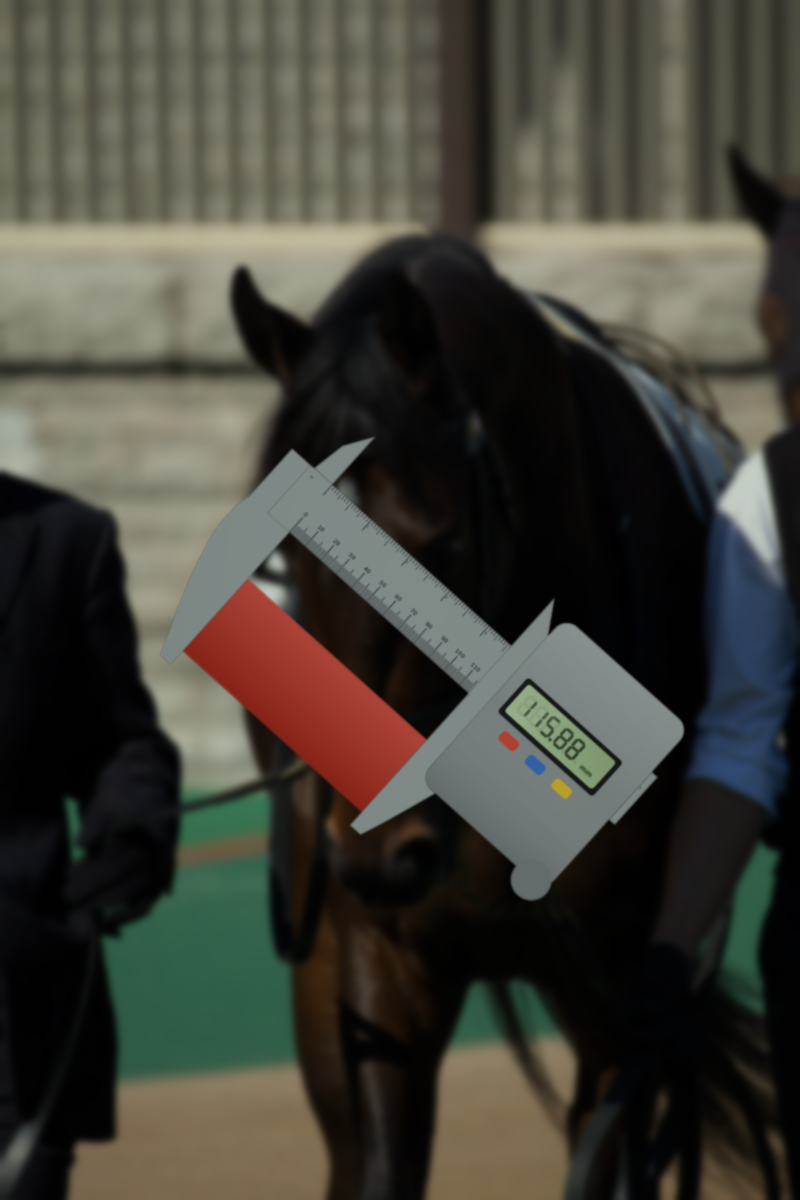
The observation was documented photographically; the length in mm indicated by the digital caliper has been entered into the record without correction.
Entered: 115.88 mm
